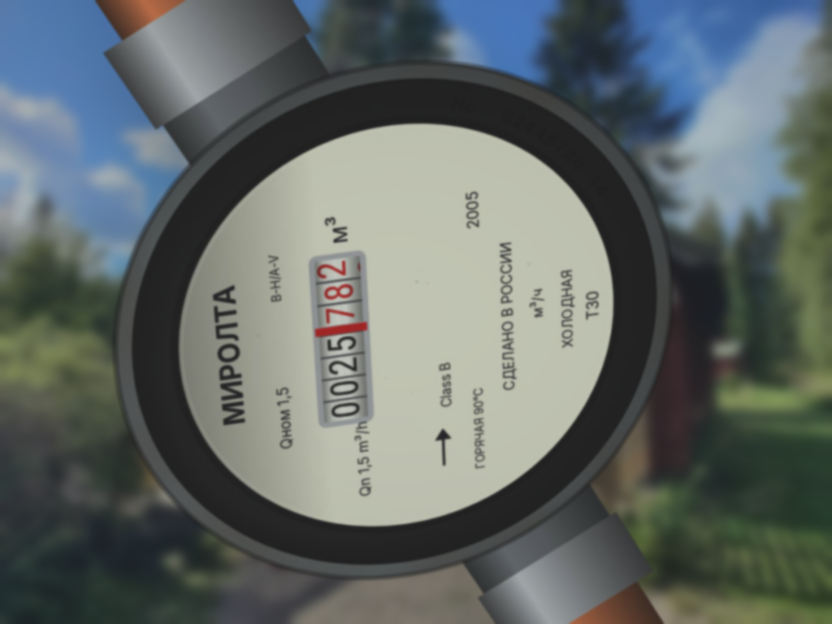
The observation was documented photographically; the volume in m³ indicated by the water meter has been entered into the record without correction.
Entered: 25.782 m³
